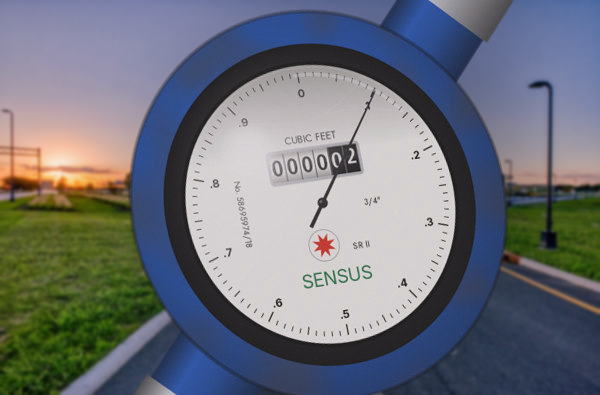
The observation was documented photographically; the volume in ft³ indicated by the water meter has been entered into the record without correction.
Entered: 2.10 ft³
